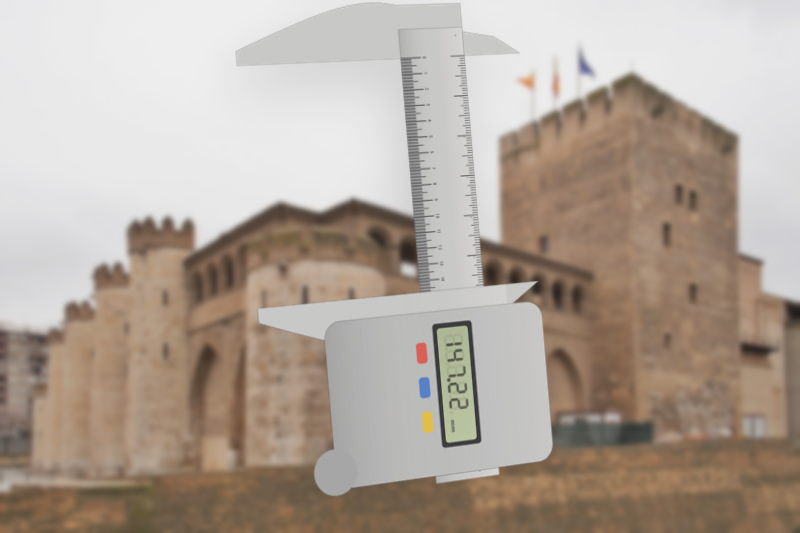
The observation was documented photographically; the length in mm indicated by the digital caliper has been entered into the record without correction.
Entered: 147.22 mm
